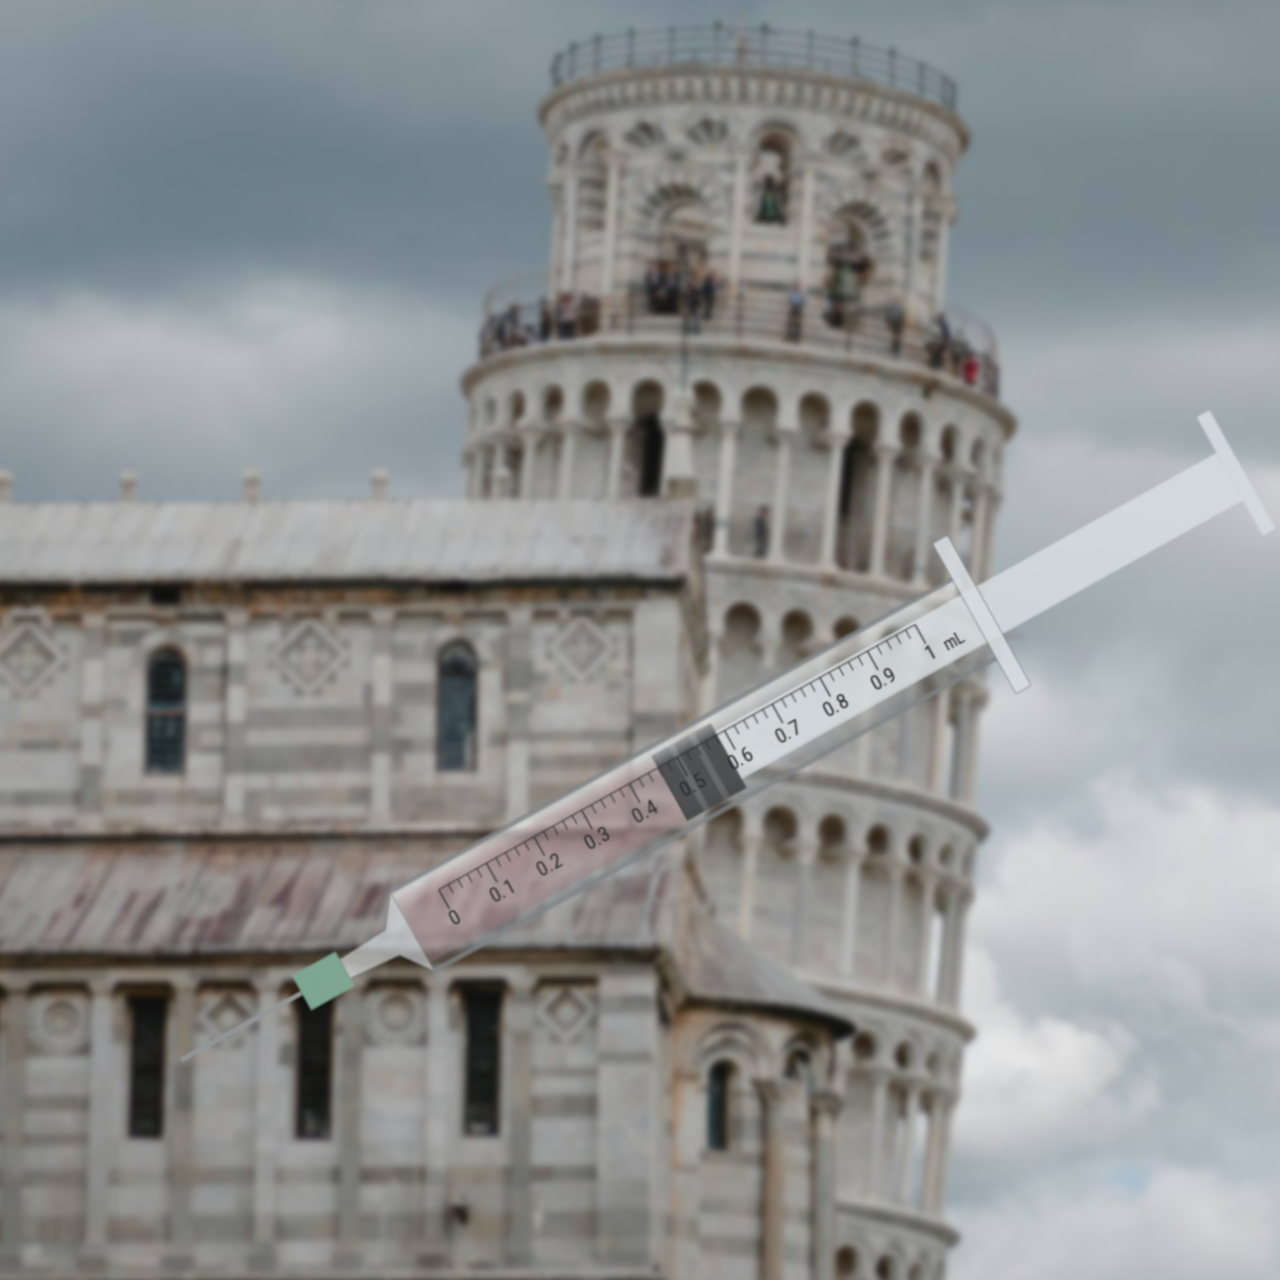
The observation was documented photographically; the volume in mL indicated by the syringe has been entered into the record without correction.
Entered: 0.46 mL
